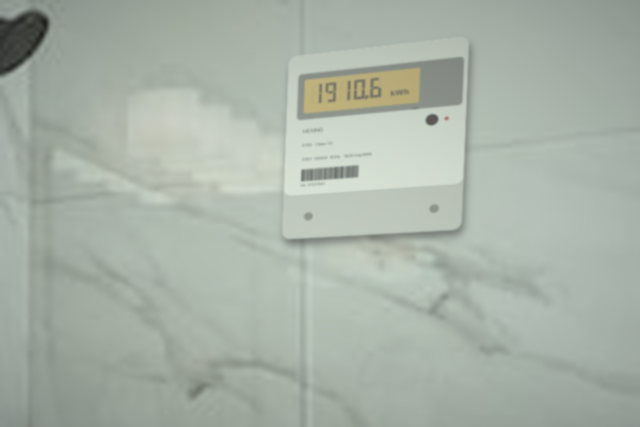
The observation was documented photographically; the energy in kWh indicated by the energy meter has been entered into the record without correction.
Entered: 1910.6 kWh
